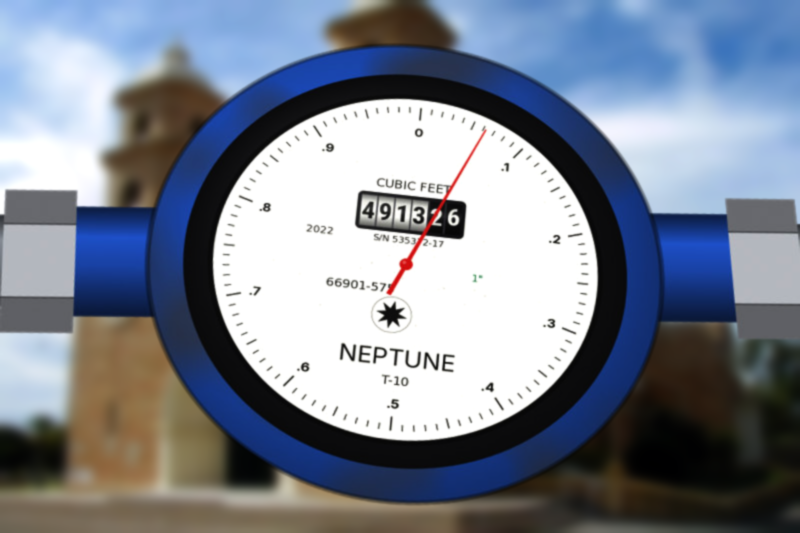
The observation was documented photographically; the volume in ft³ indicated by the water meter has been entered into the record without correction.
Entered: 491326.06 ft³
